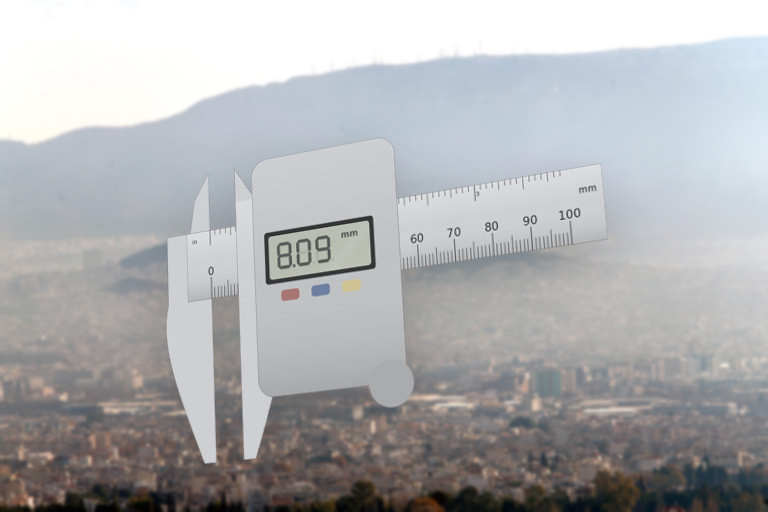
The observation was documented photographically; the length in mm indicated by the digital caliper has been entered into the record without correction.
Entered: 8.09 mm
